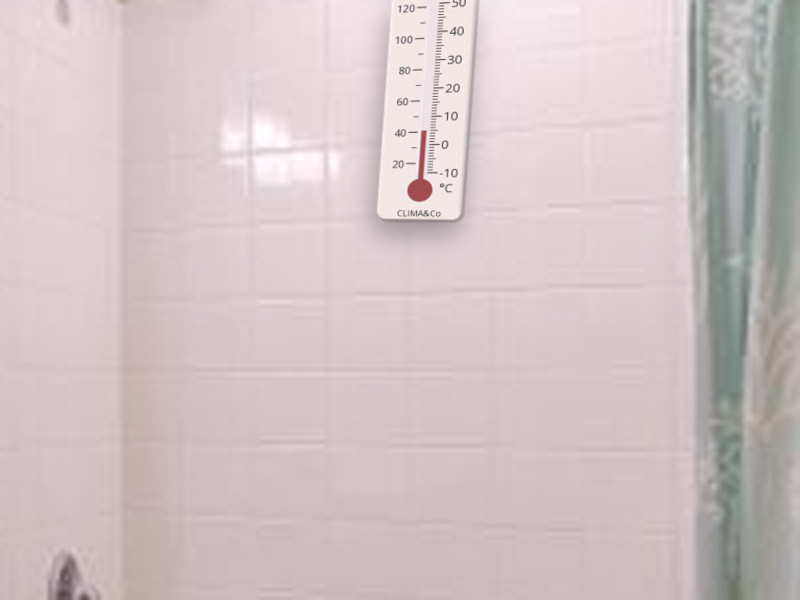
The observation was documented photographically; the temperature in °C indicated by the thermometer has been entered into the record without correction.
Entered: 5 °C
